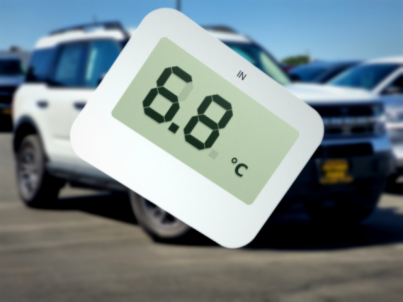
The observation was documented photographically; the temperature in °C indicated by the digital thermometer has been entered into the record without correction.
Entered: 6.8 °C
